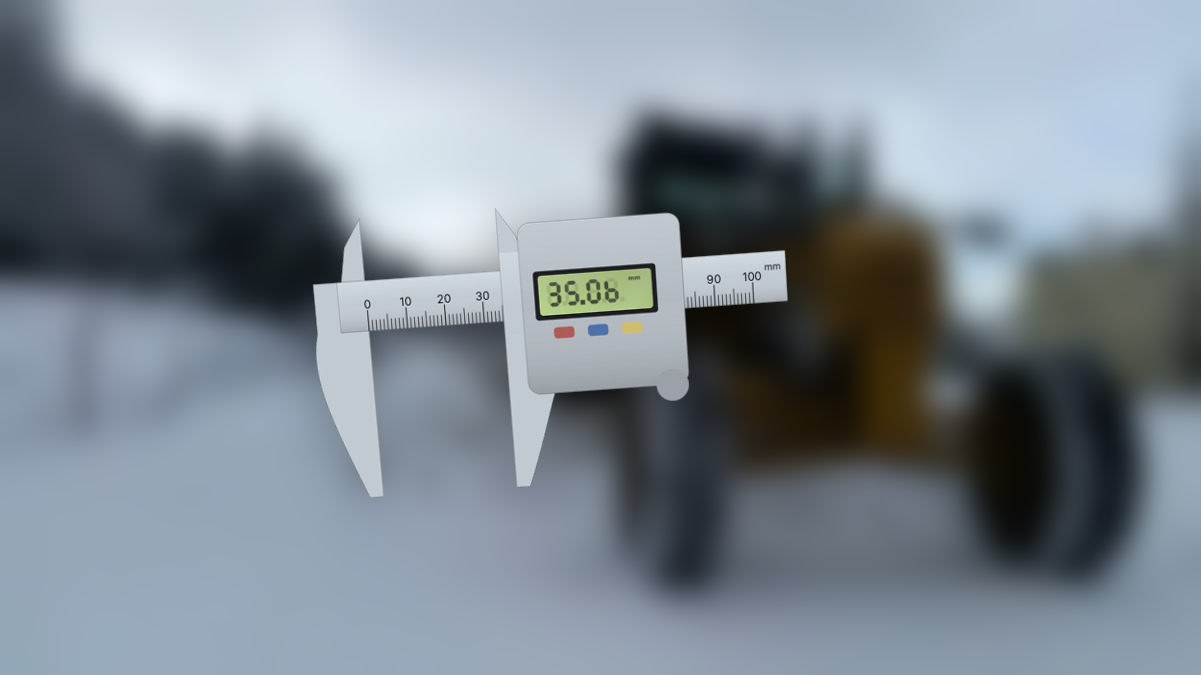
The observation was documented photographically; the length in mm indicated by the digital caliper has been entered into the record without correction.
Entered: 35.06 mm
